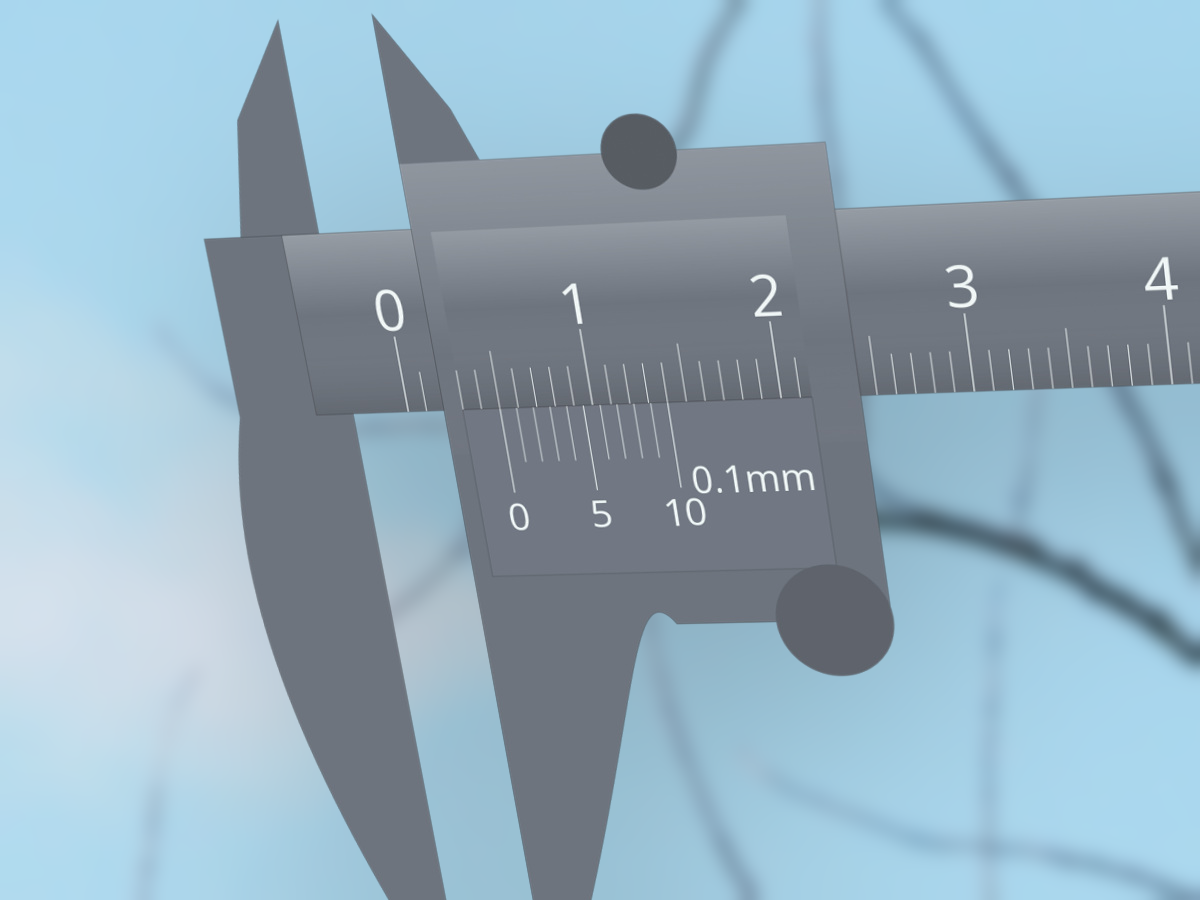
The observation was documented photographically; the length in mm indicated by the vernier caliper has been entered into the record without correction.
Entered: 5.0 mm
